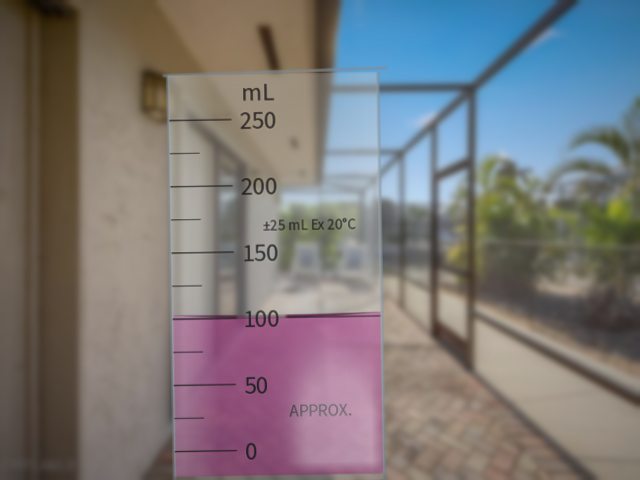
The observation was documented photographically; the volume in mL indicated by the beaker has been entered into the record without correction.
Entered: 100 mL
